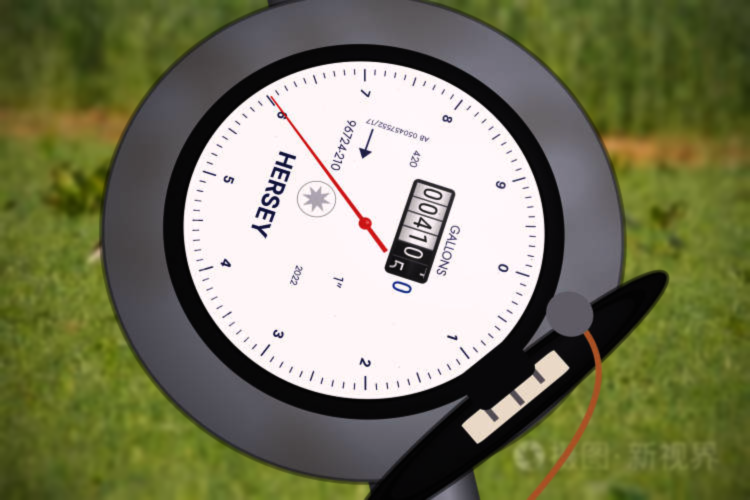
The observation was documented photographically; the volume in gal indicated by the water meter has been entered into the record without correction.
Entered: 41046.0 gal
